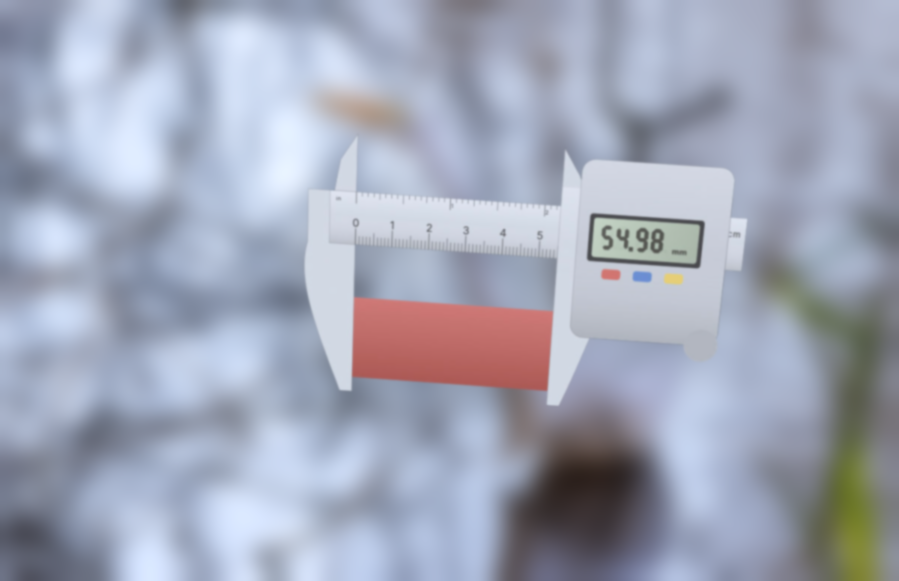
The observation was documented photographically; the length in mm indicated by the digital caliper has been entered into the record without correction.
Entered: 54.98 mm
